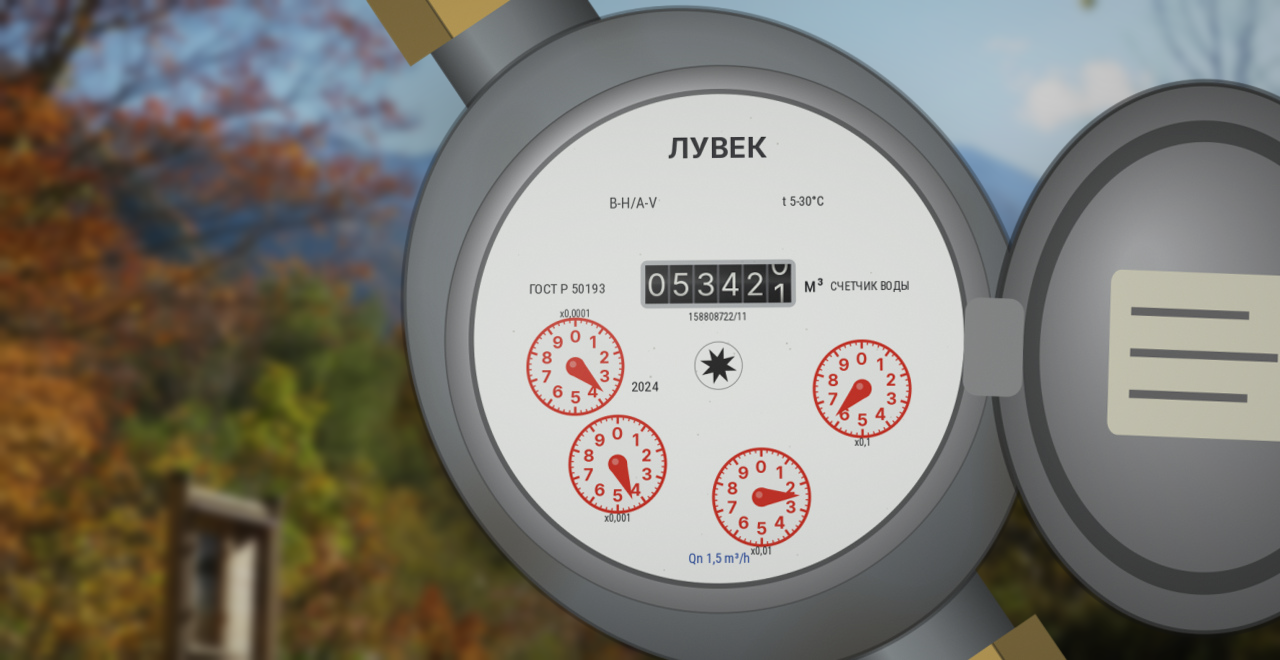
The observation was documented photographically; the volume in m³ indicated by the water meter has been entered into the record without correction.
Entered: 53420.6243 m³
